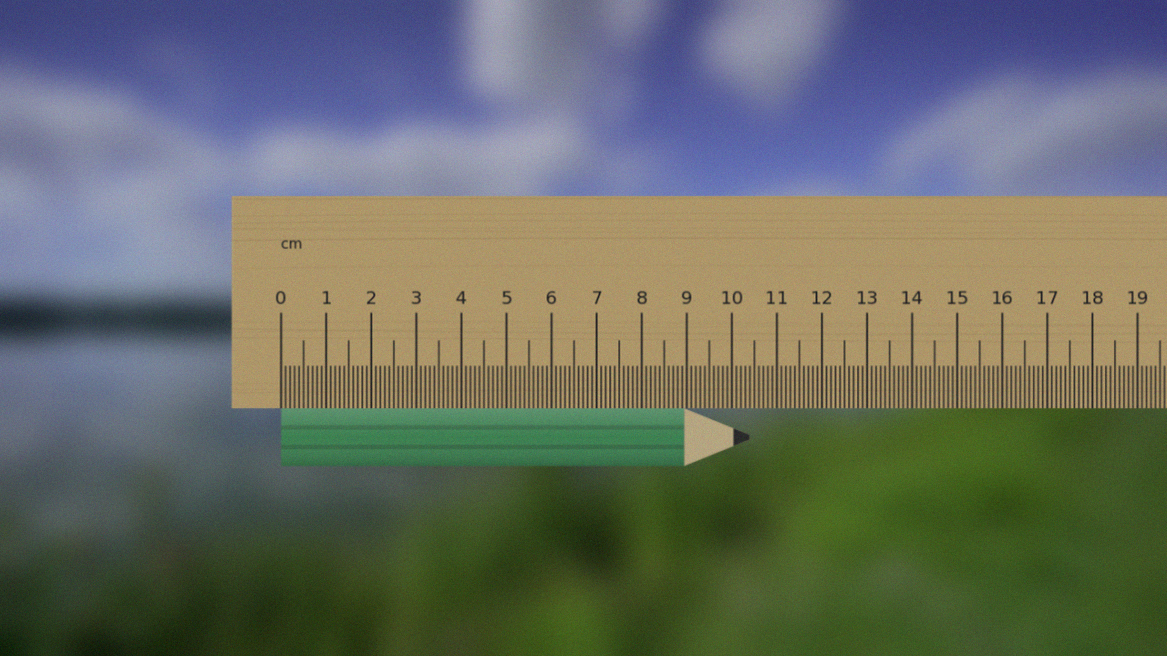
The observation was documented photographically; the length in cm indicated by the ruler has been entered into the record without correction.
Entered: 10.4 cm
